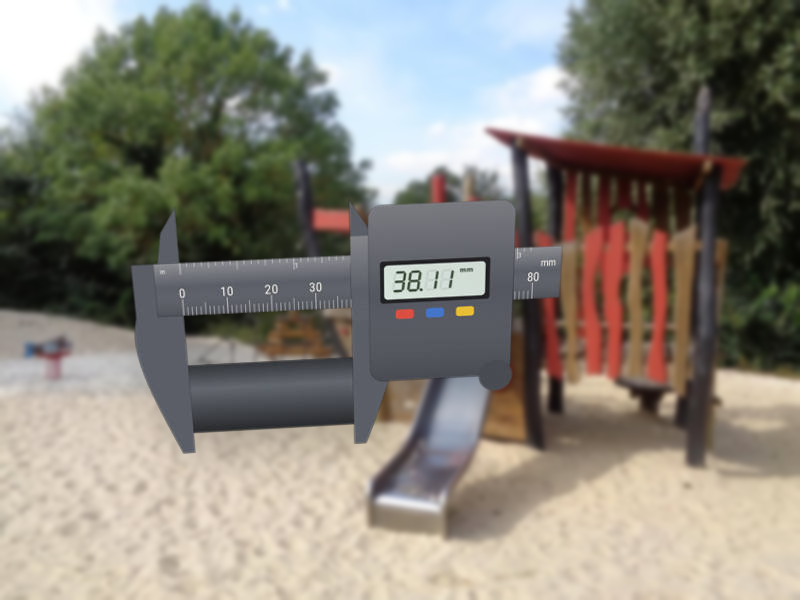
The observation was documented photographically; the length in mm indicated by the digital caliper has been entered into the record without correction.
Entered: 38.11 mm
